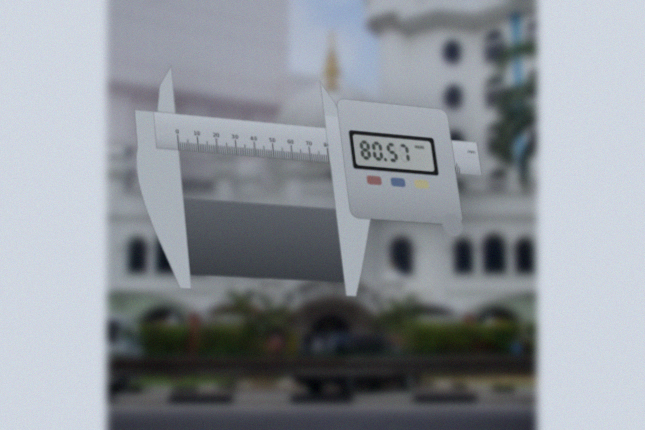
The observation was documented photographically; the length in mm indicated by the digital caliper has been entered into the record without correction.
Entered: 80.57 mm
